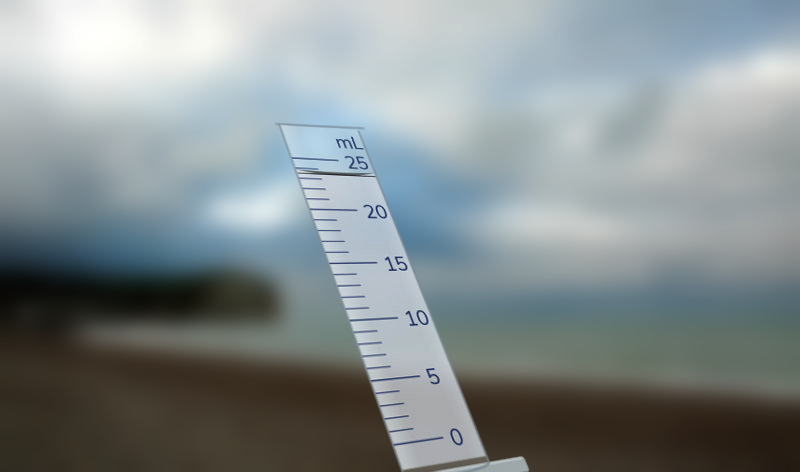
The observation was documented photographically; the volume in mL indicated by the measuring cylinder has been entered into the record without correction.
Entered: 23.5 mL
